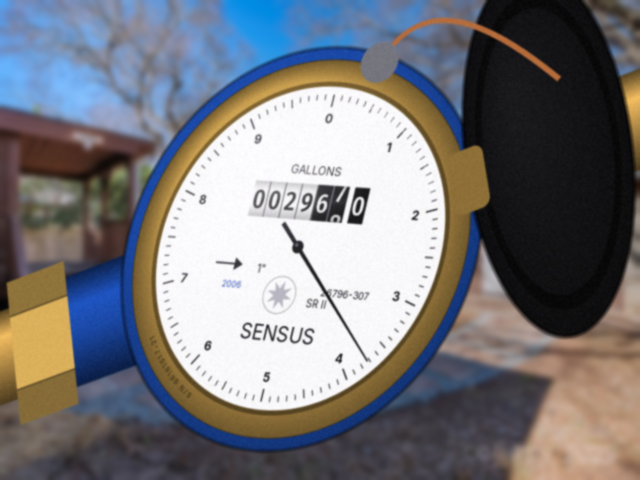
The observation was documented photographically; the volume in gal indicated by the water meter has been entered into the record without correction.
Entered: 29673.7 gal
